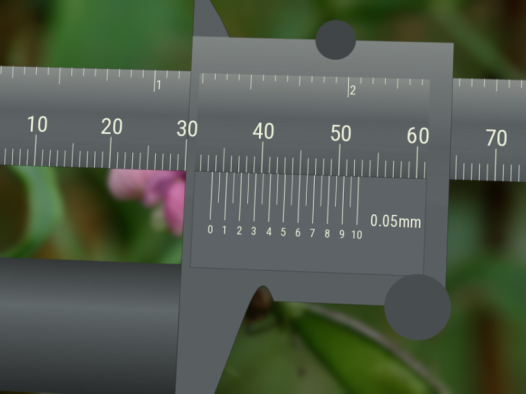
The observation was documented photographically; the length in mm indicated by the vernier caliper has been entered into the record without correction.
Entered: 33.6 mm
